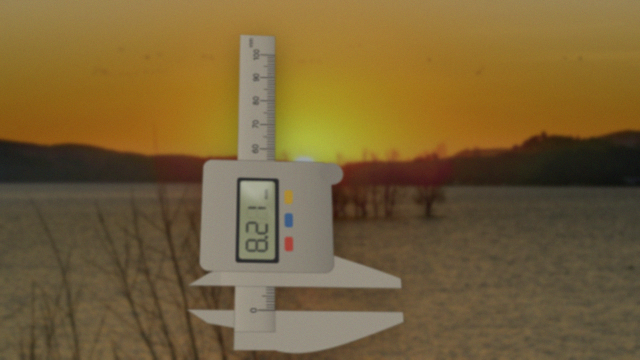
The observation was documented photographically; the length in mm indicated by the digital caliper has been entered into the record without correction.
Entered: 8.21 mm
